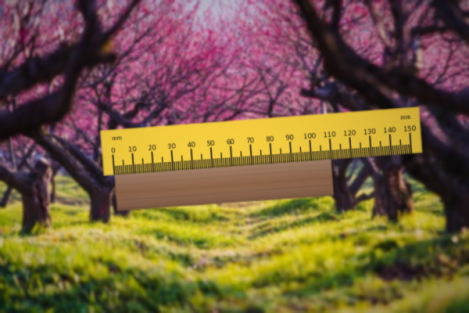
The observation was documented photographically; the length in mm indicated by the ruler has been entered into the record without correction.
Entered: 110 mm
